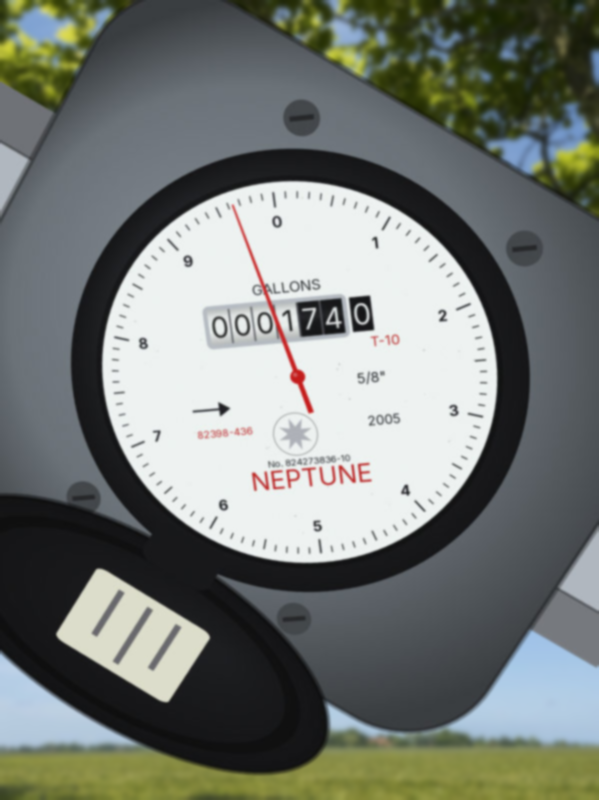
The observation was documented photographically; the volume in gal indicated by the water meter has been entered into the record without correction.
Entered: 1739.6 gal
